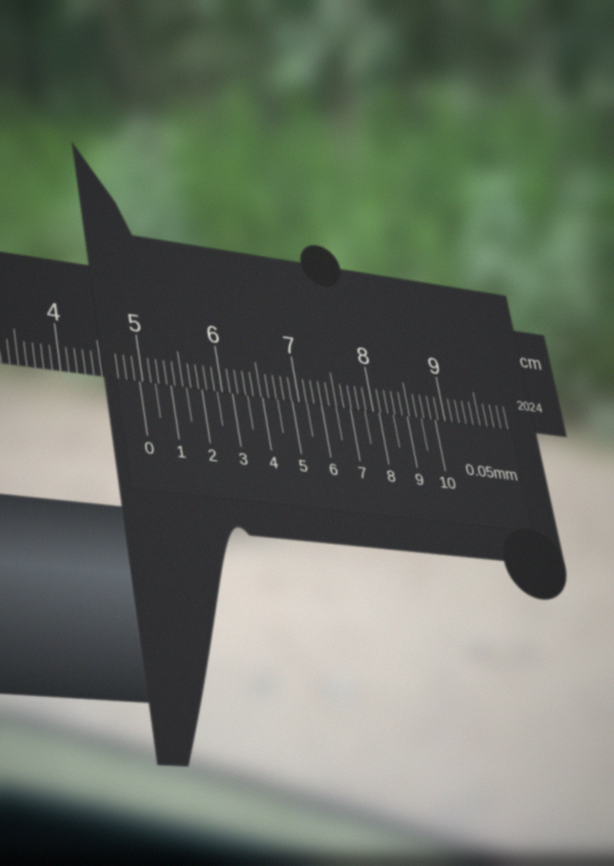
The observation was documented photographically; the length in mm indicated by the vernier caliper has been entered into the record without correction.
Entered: 49.6 mm
